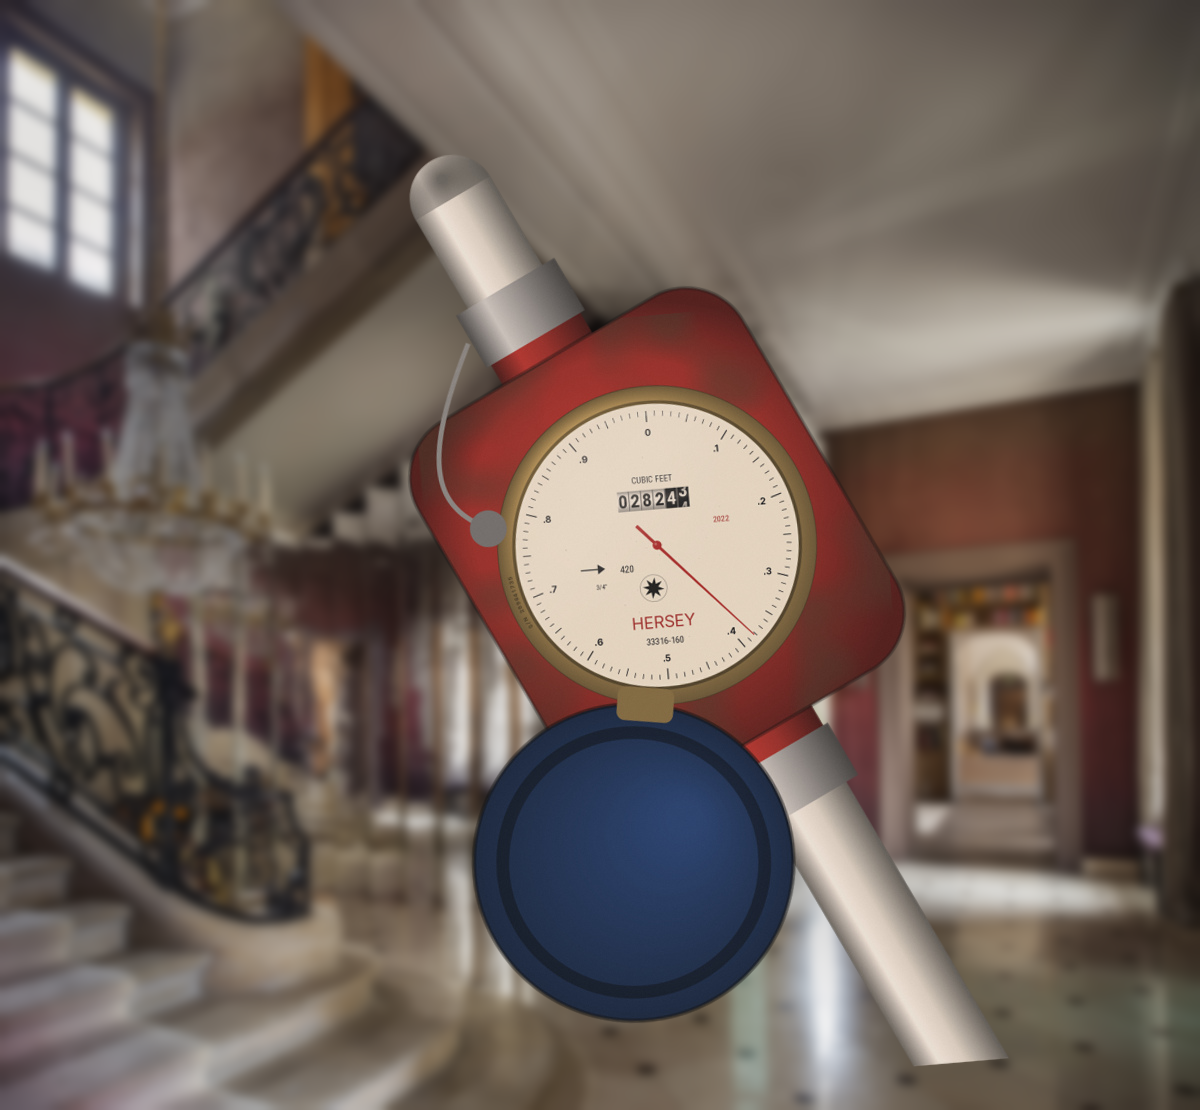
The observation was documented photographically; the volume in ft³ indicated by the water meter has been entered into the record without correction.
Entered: 28243.38 ft³
